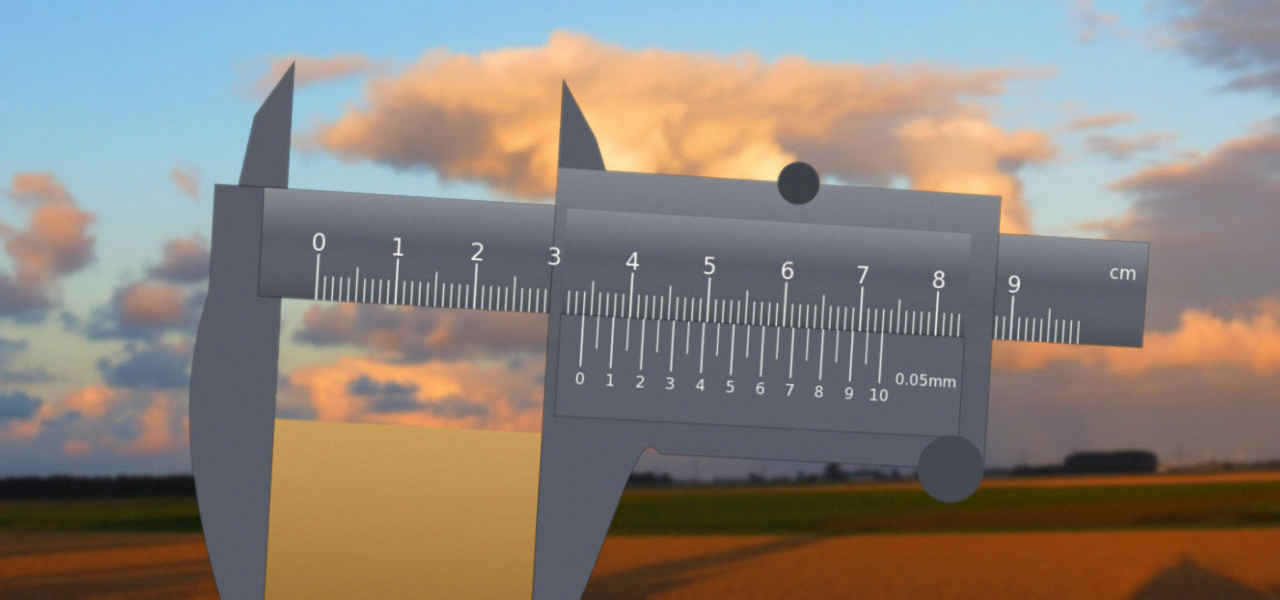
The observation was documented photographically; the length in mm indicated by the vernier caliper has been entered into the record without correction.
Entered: 34.0 mm
